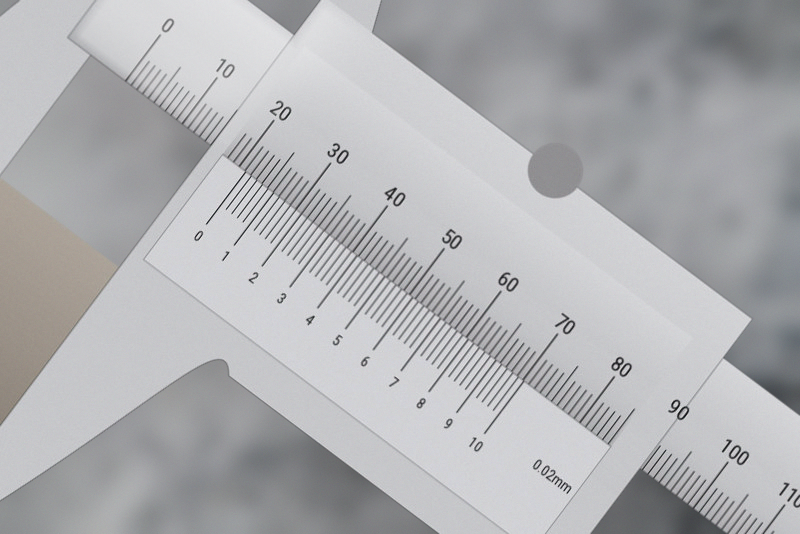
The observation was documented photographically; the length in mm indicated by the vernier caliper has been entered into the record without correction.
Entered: 21.2 mm
